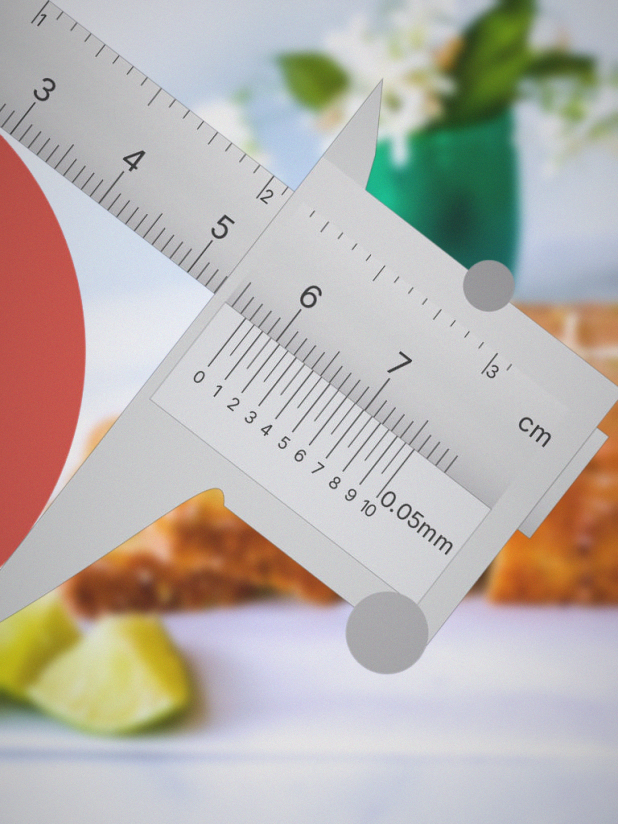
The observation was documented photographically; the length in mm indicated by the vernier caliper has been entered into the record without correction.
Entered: 56.6 mm
